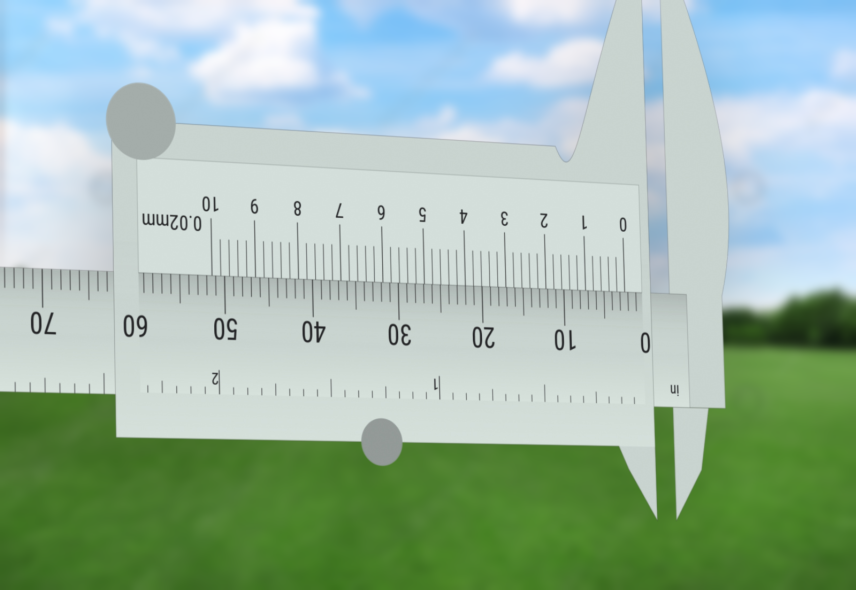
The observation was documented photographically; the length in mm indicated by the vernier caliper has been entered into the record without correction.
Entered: 2.4 mm
